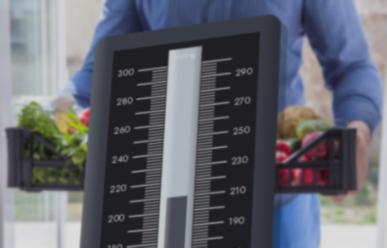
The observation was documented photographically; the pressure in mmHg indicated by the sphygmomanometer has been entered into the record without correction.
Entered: 210 mmHg
